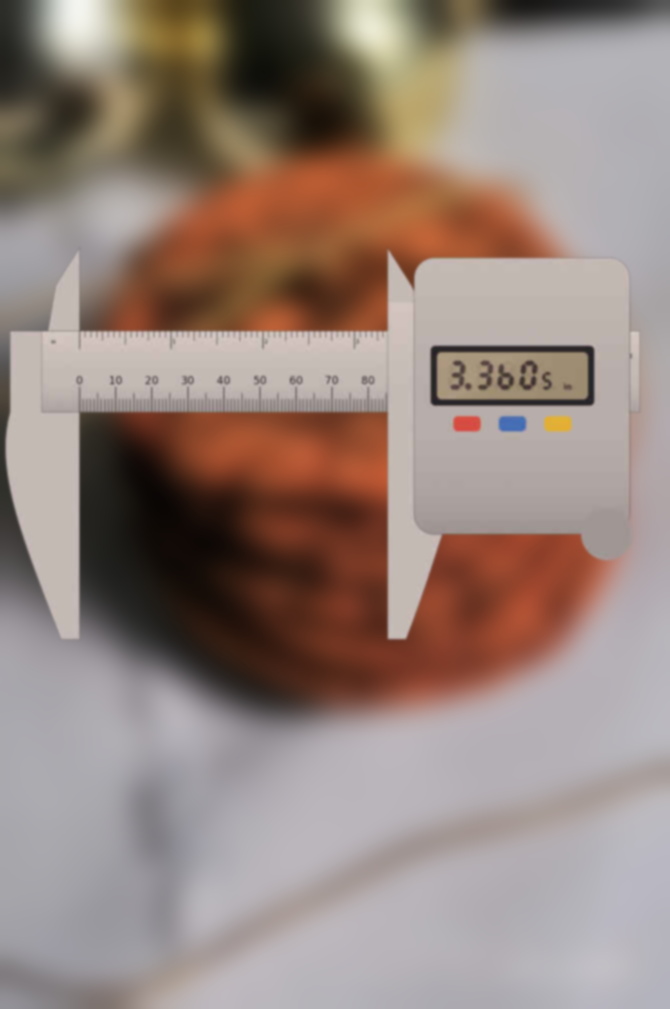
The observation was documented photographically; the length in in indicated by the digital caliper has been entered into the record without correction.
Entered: 3.3605 in
